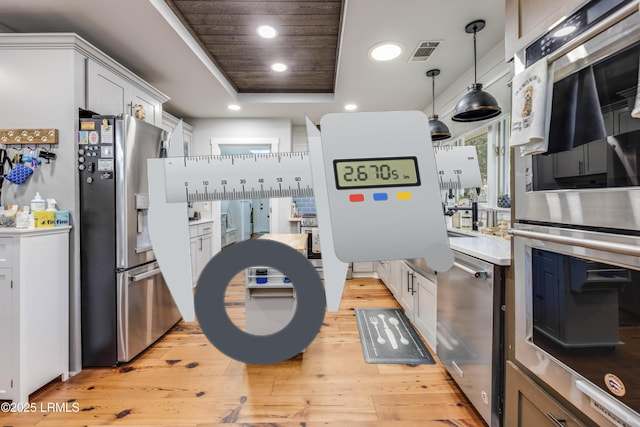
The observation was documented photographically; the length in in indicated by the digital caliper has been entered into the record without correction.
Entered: 2.6705 in
